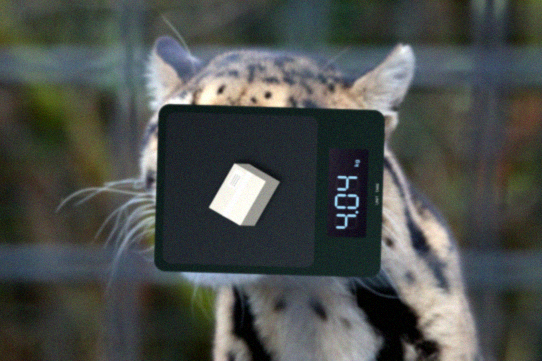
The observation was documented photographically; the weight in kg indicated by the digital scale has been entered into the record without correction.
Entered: 4.04 kg
